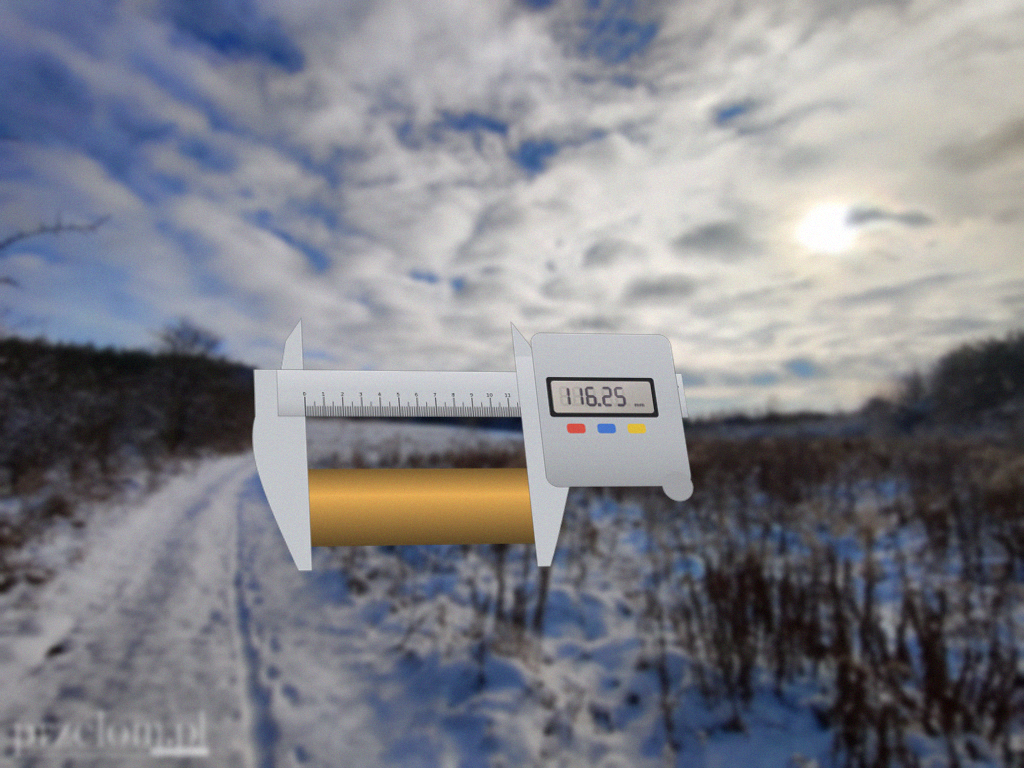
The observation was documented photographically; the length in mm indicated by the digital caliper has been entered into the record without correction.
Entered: 116.25 mm
